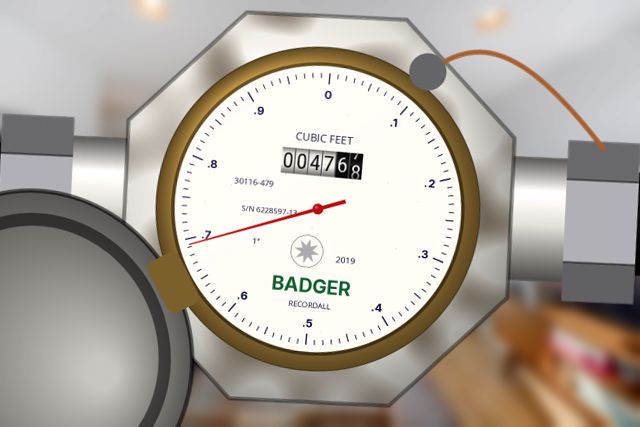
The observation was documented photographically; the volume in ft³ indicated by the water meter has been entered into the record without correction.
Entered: 4767.69 ft³
